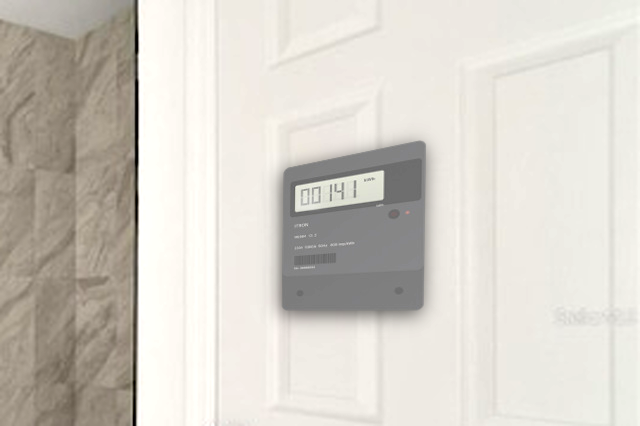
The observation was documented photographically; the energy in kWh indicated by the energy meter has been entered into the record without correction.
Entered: 141 kWh
